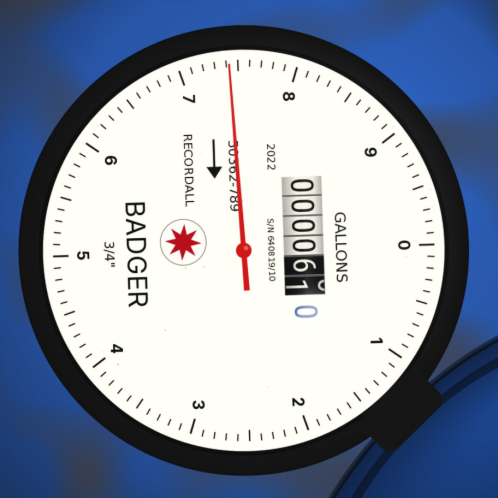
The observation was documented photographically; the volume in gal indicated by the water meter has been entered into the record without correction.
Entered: 607.4 gal
